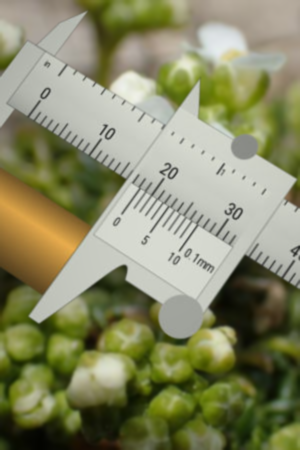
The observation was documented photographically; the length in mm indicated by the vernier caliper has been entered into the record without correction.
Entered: 18.2 mm
